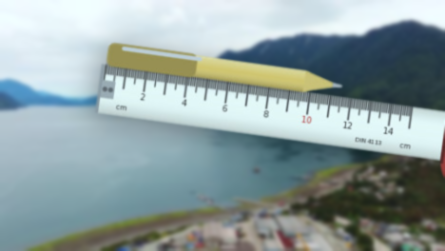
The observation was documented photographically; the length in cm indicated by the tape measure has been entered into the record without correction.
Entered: 11.5 cm
